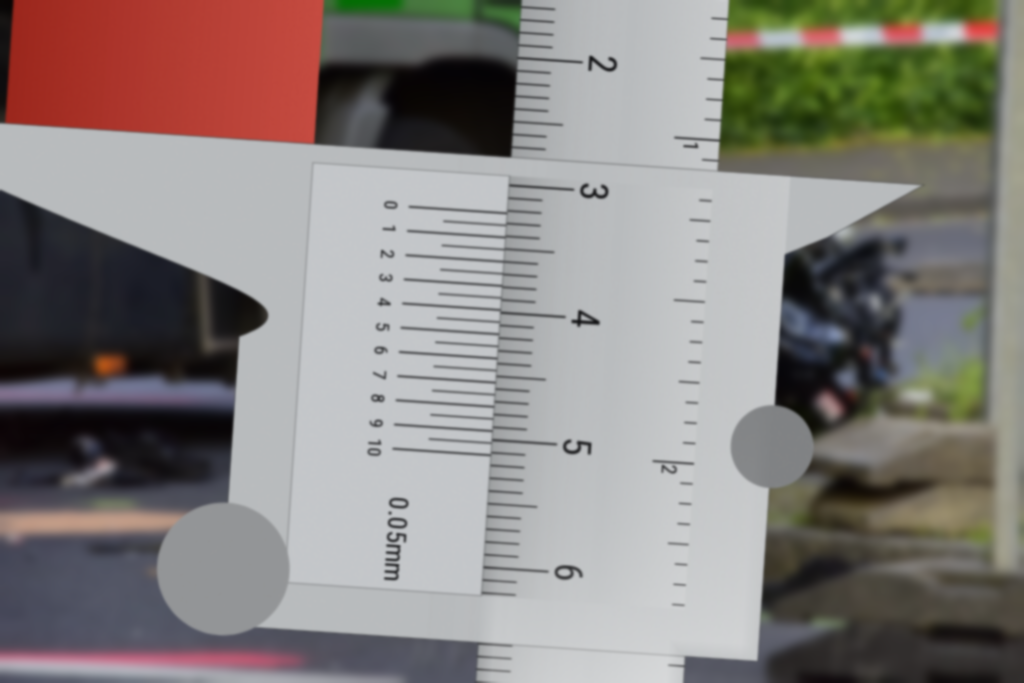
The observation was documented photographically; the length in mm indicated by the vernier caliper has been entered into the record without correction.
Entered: 32.2 mm
